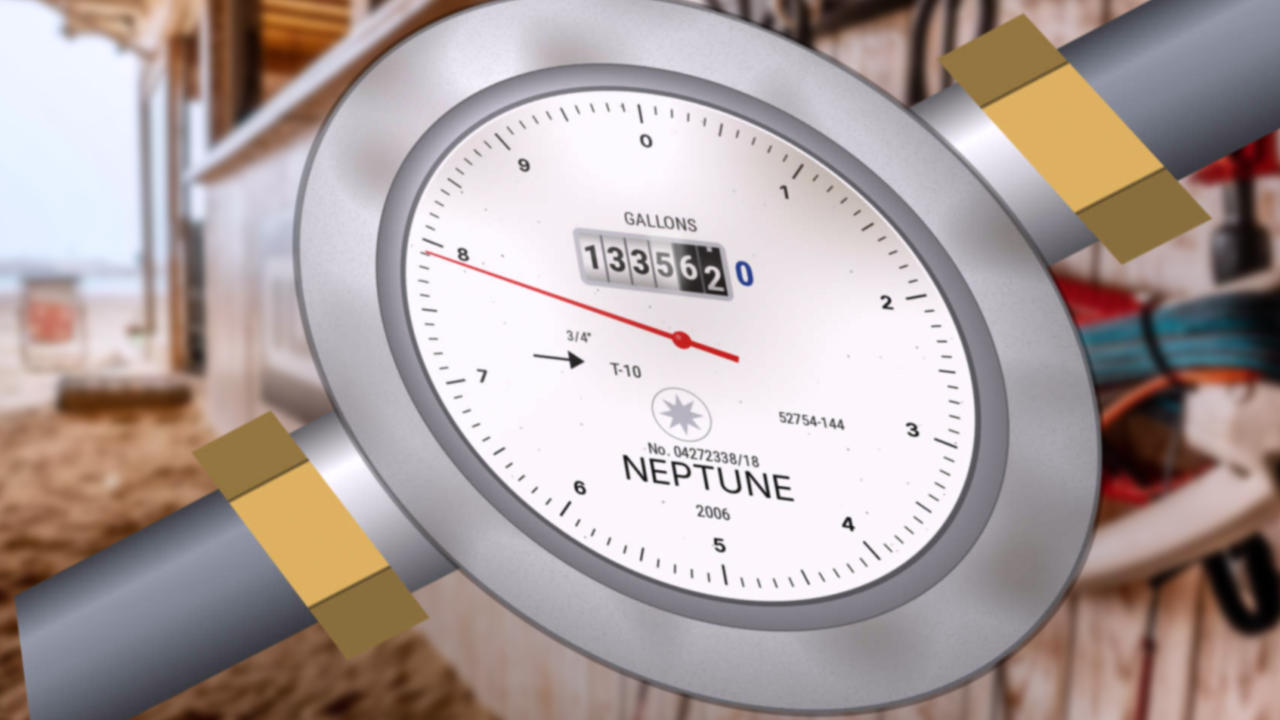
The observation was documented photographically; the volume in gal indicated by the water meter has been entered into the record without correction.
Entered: 1335617.9 gal
